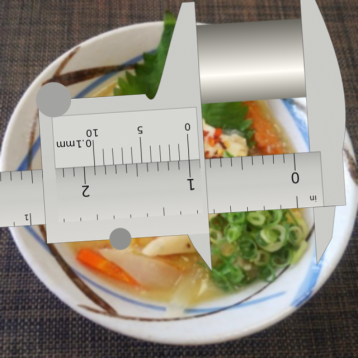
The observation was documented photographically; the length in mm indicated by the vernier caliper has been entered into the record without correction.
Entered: 10.0 mm
